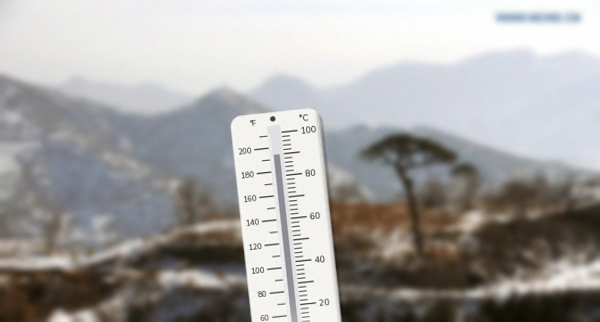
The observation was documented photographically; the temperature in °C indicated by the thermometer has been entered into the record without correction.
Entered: 90 °C
